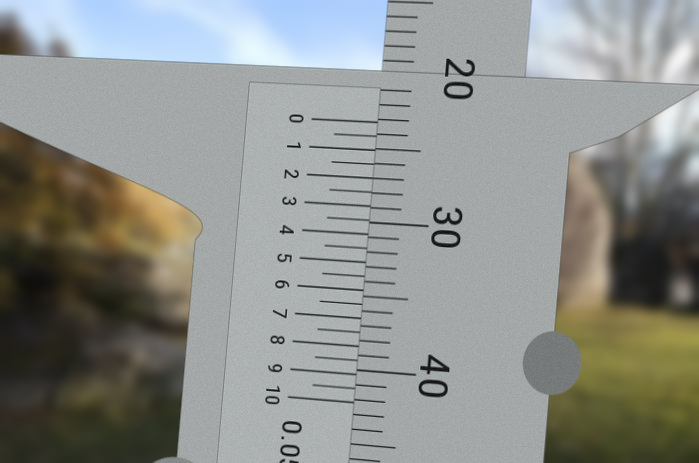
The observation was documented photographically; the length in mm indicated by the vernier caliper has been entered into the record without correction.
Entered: 23.2 mm
